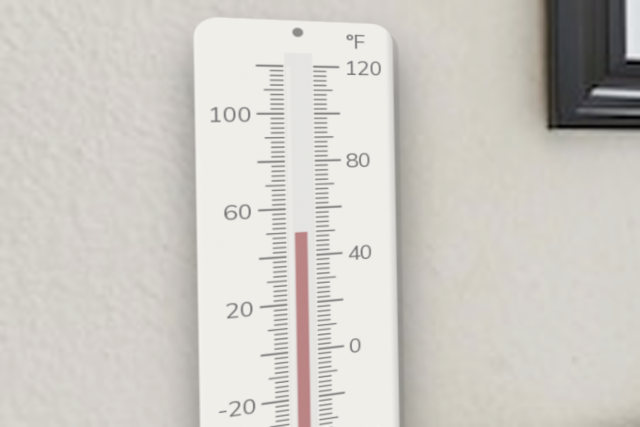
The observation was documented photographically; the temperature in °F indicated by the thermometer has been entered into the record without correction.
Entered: 50 °F
